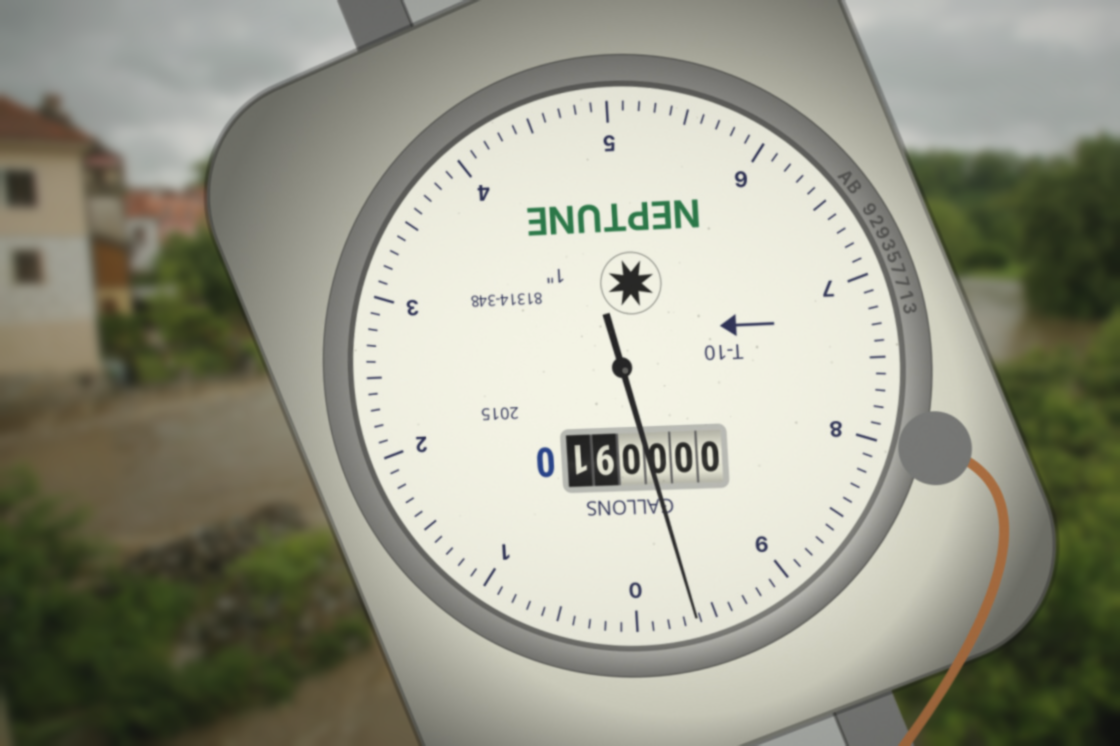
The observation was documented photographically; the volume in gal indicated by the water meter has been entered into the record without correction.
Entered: 909.6 gal
